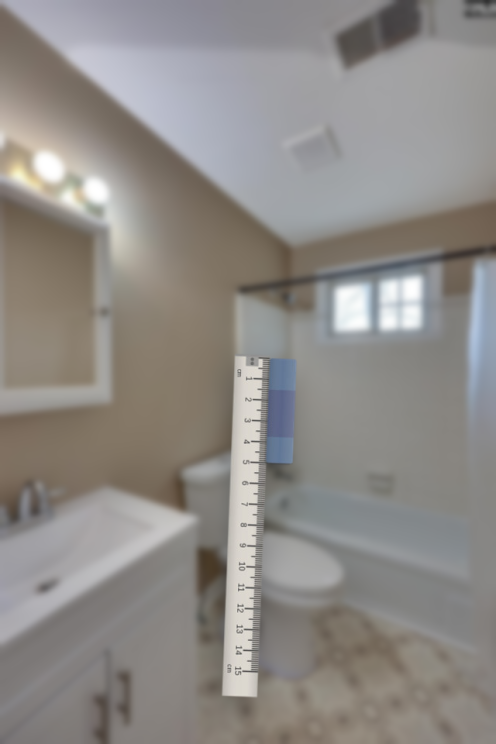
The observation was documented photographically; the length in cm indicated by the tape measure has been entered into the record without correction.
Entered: 5 cm
